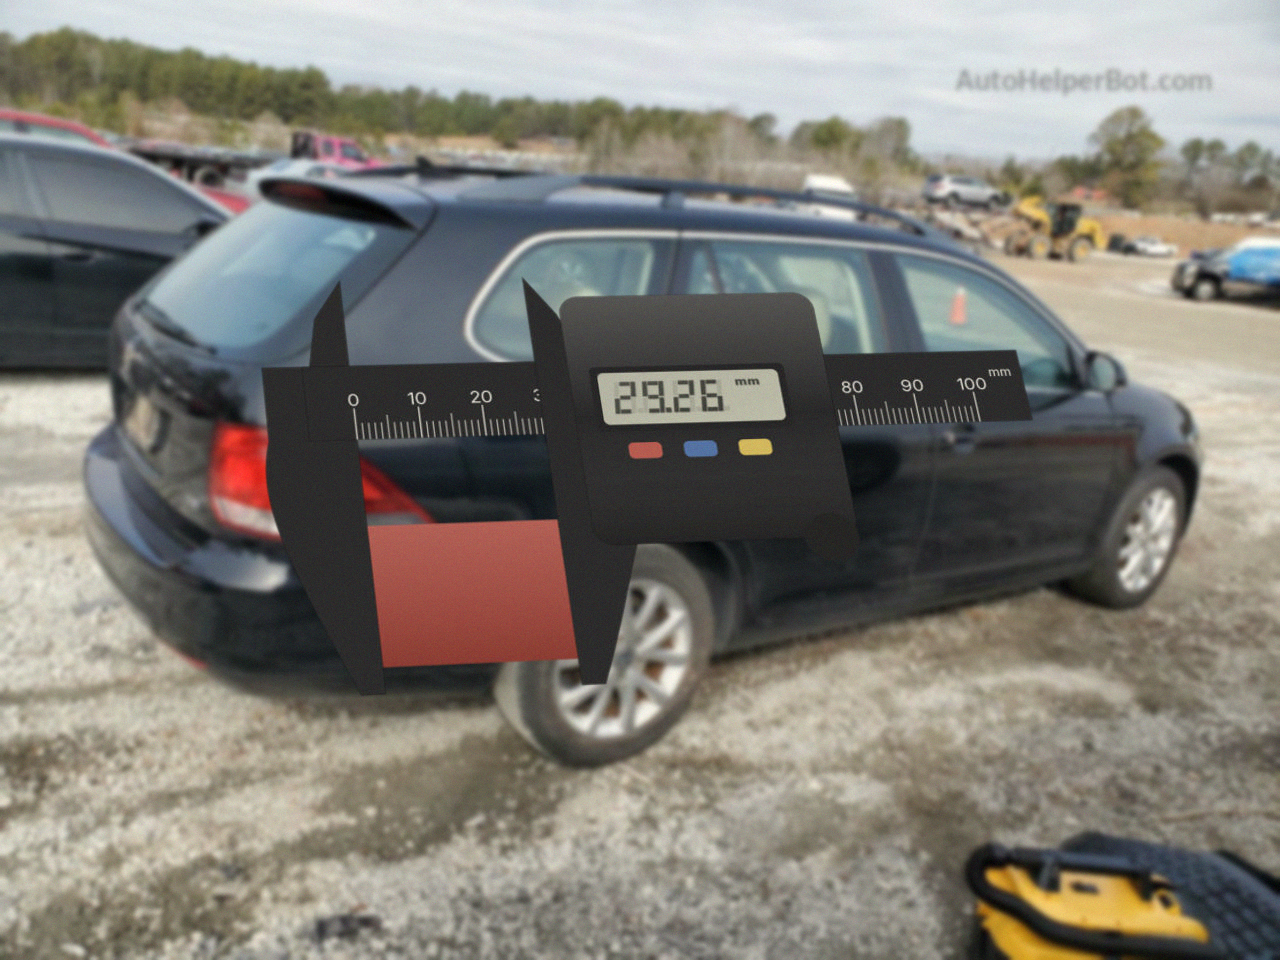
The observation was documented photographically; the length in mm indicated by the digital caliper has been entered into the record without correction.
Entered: 29.26 mm
